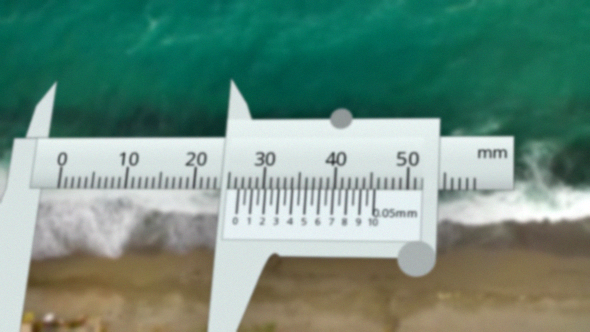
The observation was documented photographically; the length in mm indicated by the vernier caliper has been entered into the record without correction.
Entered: 26.5 mm
